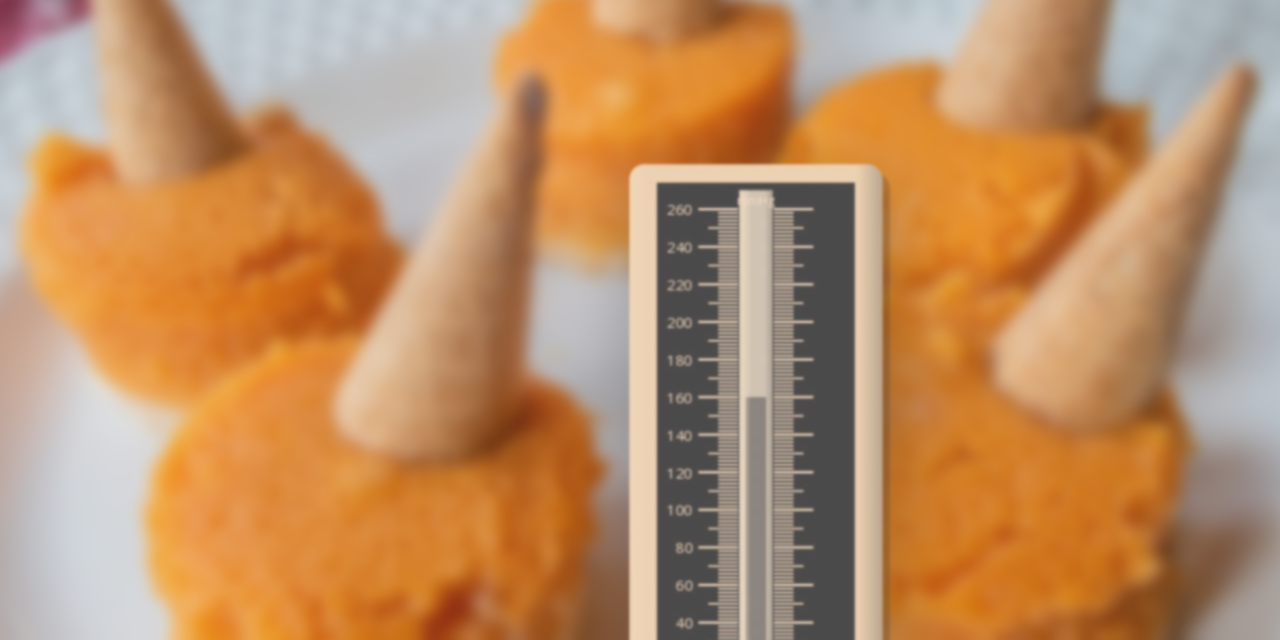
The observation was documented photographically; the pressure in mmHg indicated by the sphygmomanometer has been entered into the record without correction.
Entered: 160 mmHg
